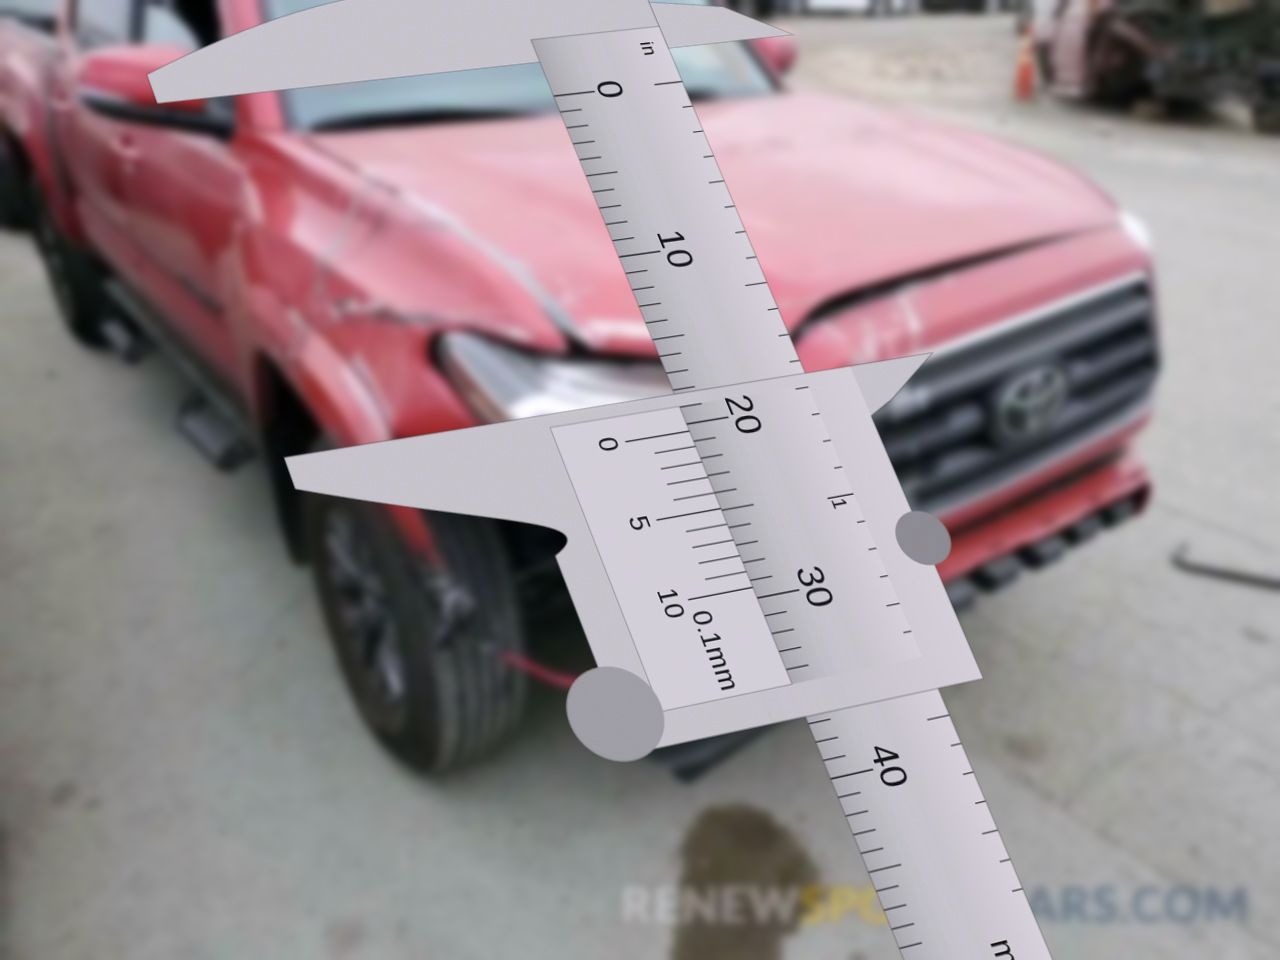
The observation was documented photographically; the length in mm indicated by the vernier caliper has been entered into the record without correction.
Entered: 20.4 mm
